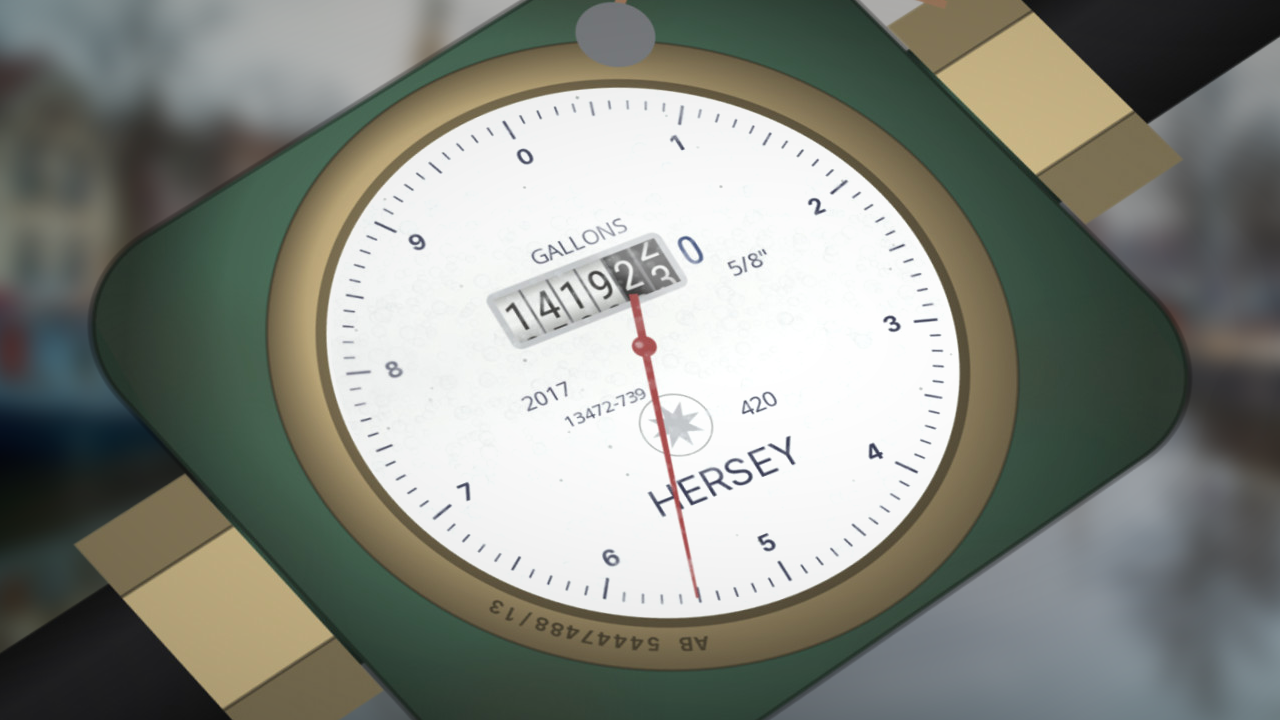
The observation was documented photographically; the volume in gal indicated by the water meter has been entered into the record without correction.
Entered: 1419225.5 gal
